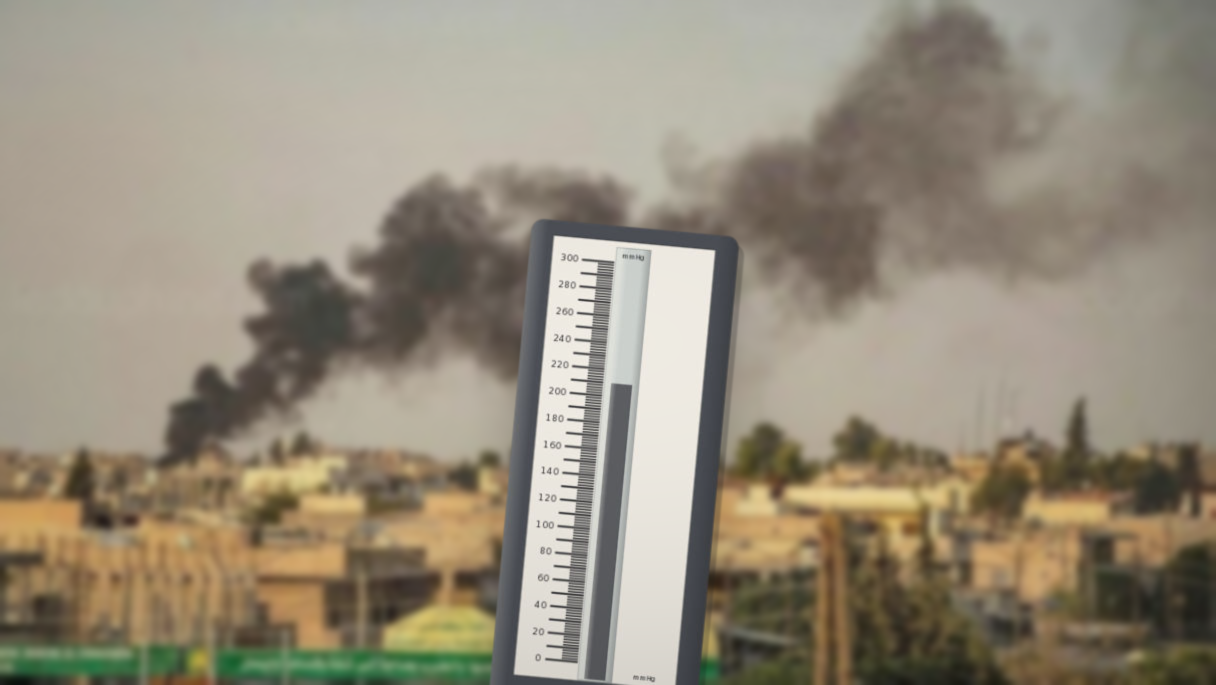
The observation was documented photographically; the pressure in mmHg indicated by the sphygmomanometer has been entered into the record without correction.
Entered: 210 mmHg
